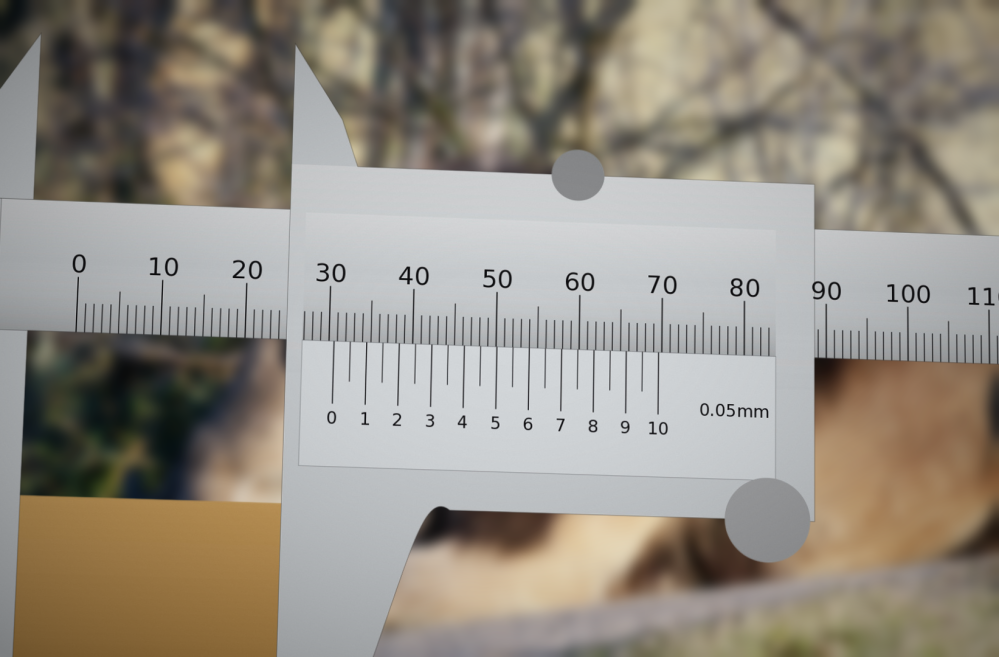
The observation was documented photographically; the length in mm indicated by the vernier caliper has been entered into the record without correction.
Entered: 30.6 mm
